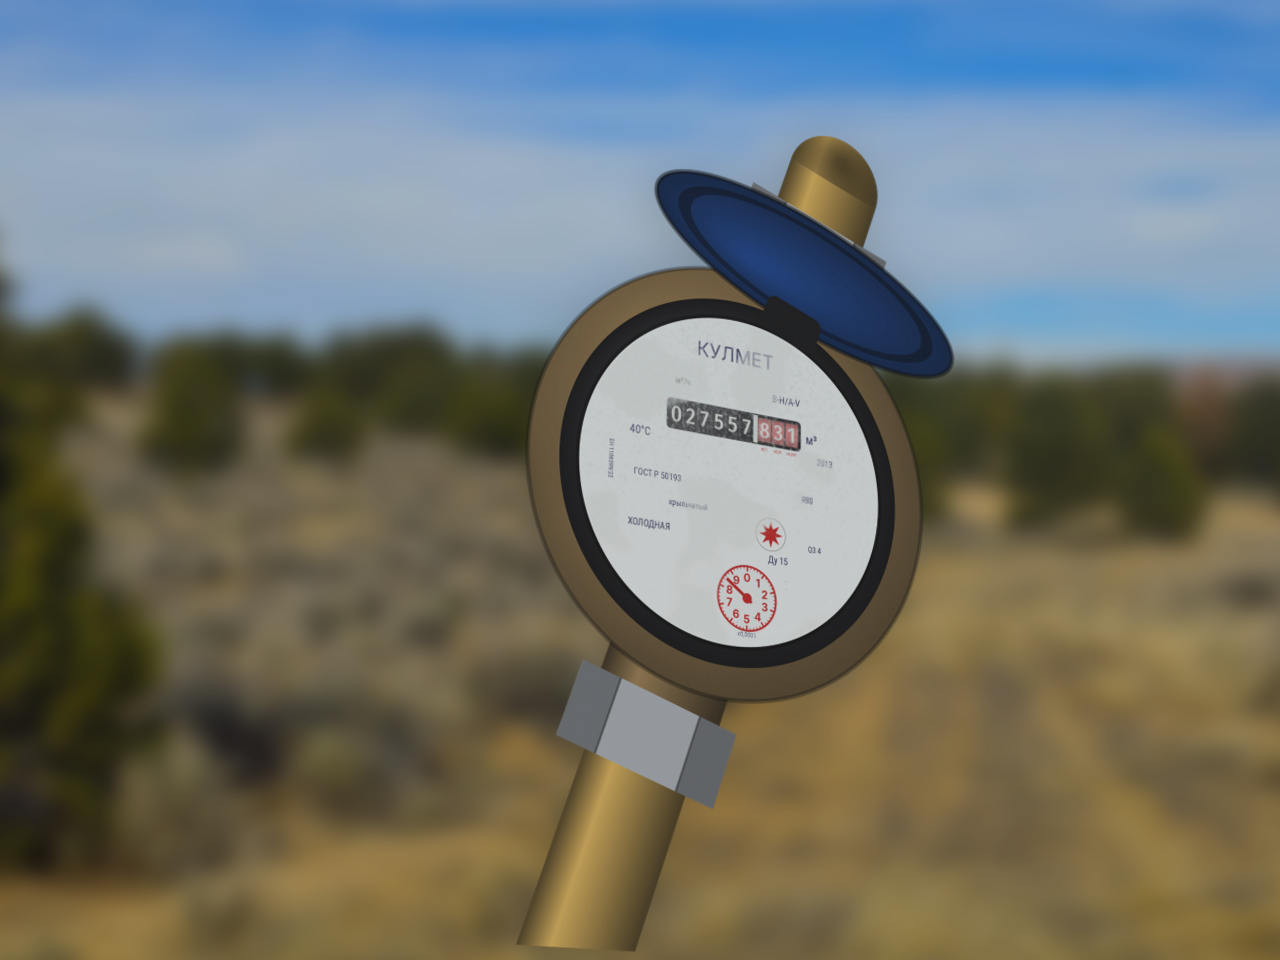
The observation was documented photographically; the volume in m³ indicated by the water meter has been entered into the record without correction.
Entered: 27557.8318 m³
